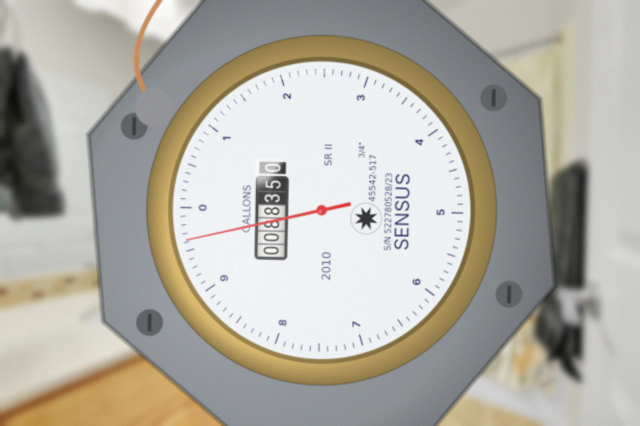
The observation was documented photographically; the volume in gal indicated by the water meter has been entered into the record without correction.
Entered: 88349.6 gal
